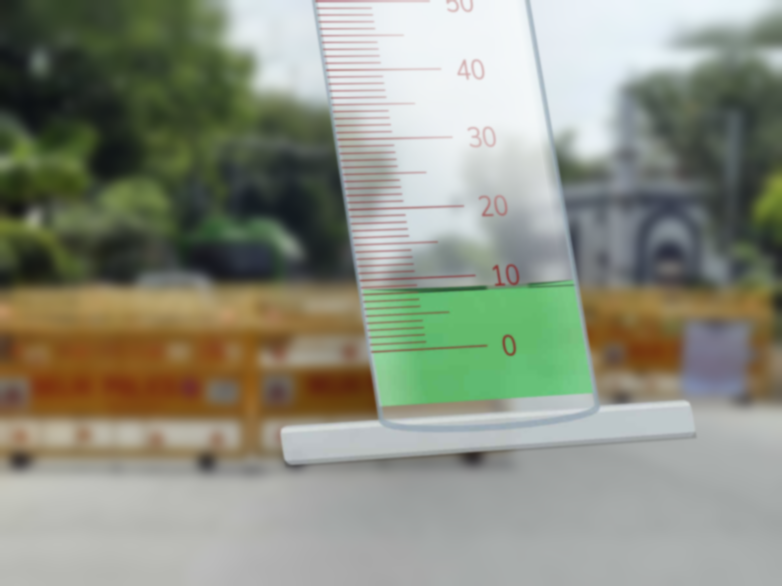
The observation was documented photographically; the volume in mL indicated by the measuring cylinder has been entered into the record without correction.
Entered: 8 mL
